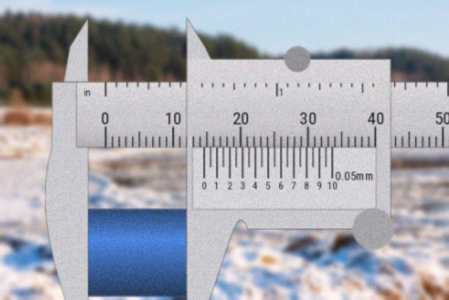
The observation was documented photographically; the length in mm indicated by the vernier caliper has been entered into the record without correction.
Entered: 14.6 mm
